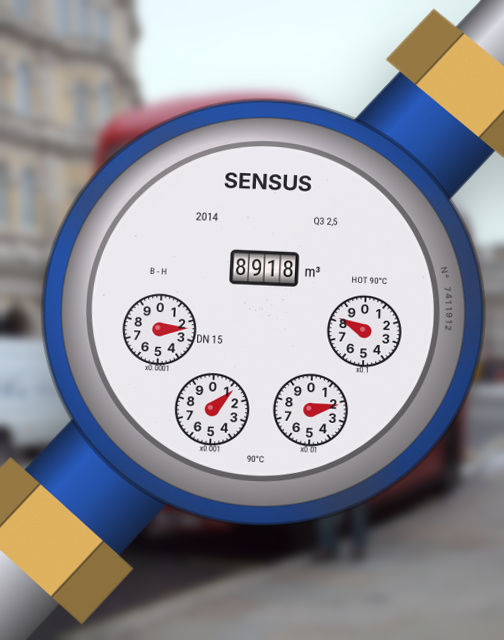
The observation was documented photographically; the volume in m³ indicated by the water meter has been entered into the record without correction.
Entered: 8918.8212 m³
